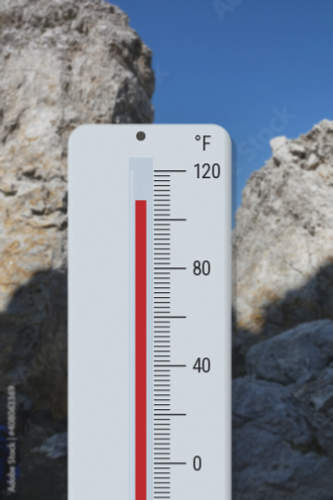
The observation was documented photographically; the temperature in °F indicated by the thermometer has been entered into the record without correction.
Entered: 108 °F
